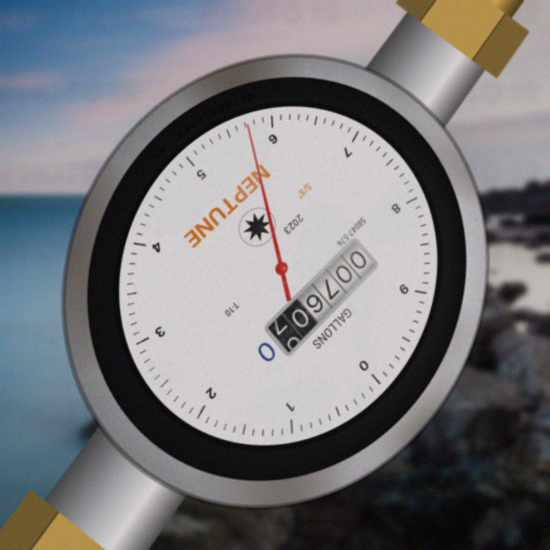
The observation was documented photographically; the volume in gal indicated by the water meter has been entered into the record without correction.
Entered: 76065.7 gal
